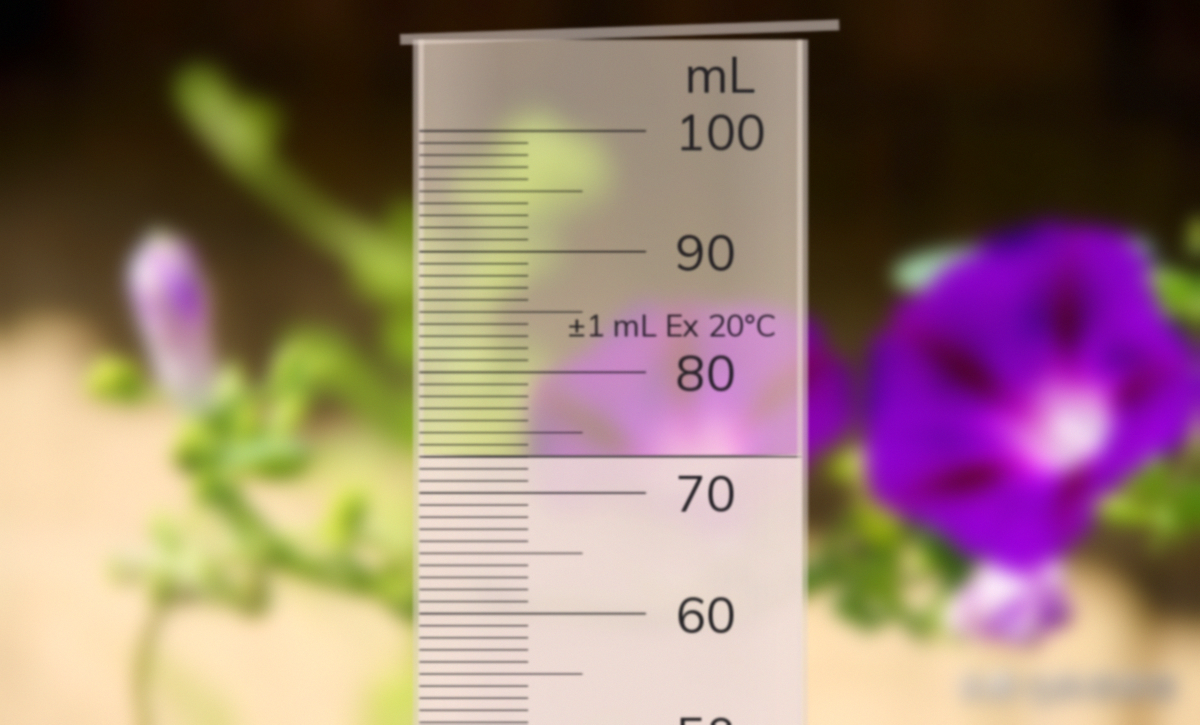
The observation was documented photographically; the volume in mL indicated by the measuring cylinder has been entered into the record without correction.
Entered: 73 mL
